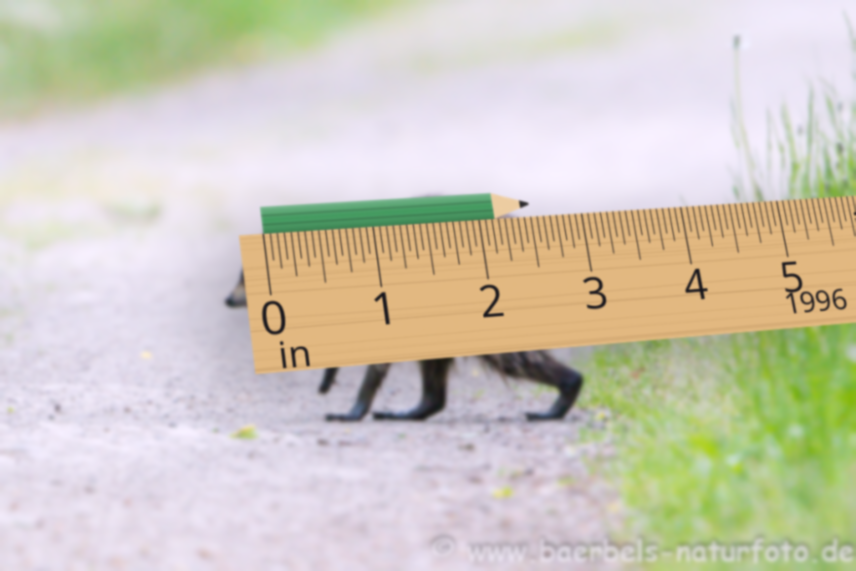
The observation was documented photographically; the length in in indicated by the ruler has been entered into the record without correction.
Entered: 2.5 in
